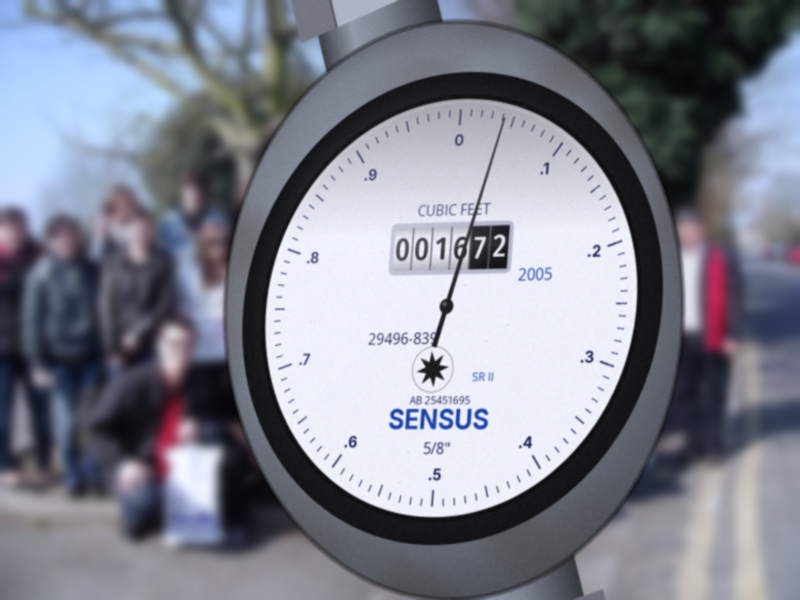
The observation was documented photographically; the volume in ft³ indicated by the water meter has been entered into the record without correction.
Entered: 1672.04 ft³
